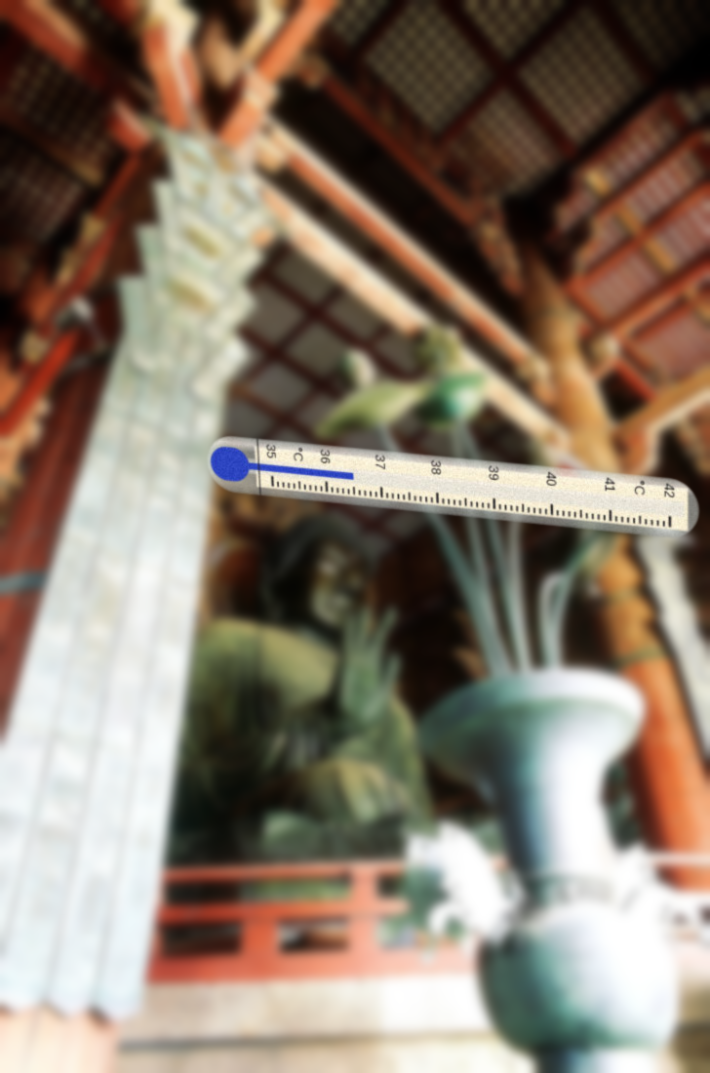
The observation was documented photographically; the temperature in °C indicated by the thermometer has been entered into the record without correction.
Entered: 36.5 °C
